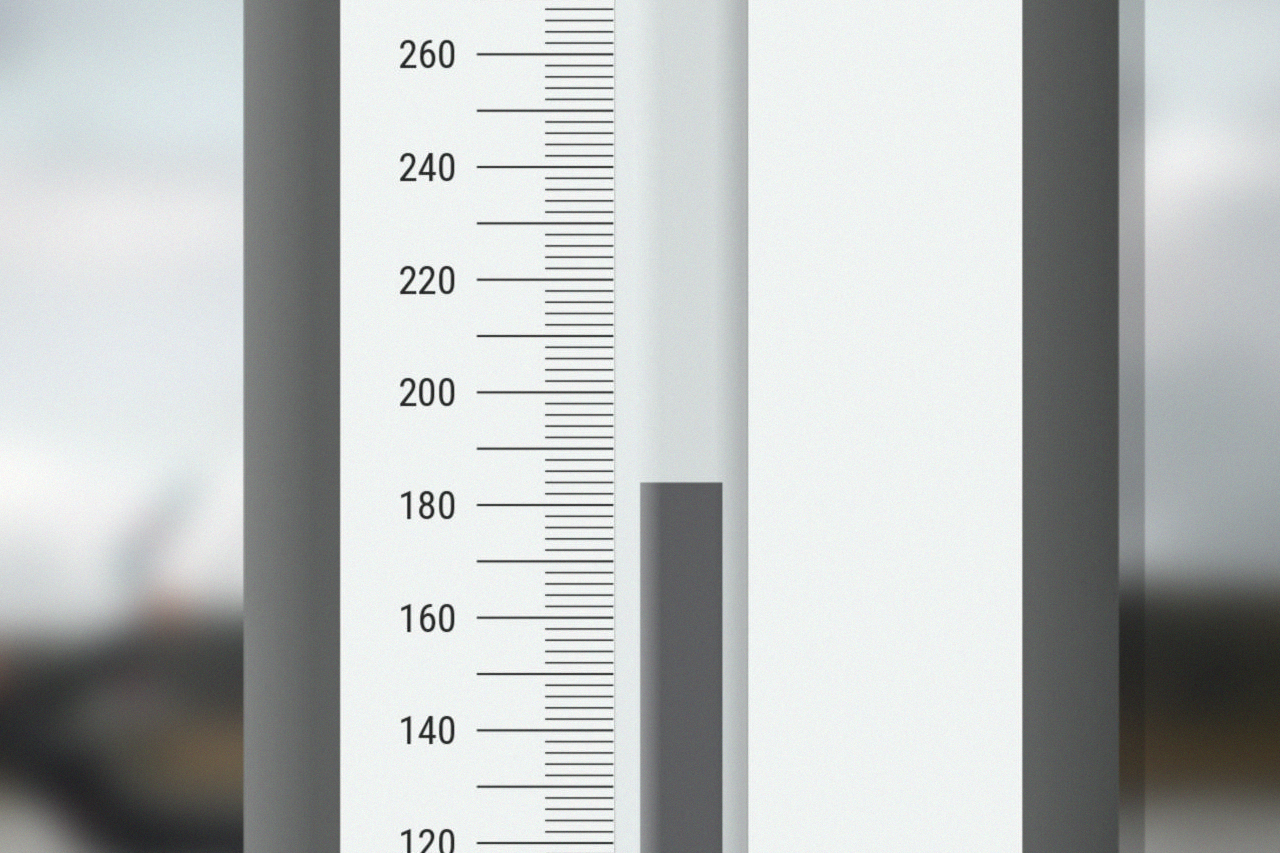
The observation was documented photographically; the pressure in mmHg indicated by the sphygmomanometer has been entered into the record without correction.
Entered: 184 mmHg
